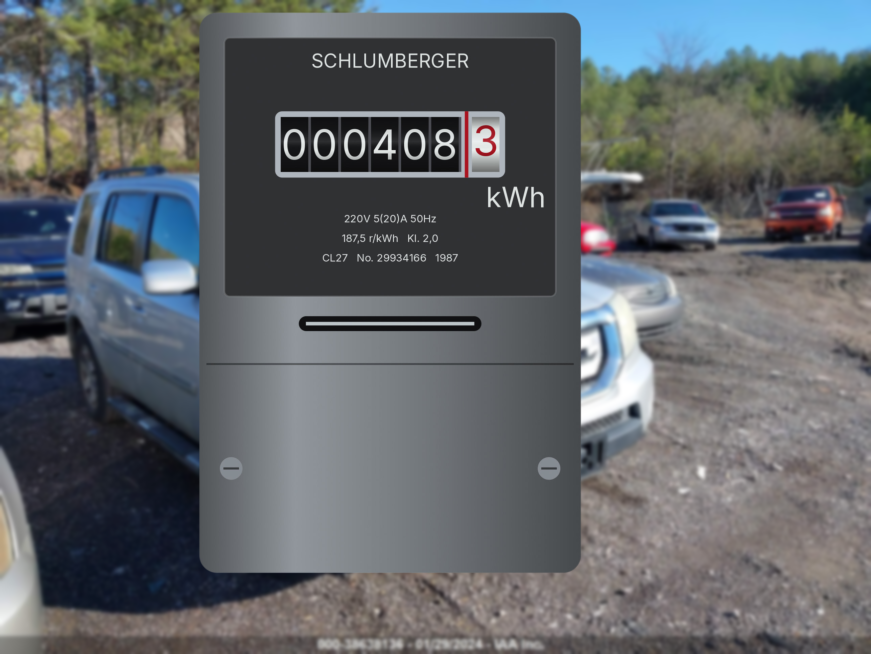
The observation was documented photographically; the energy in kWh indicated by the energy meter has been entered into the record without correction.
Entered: 408.3 kWh
